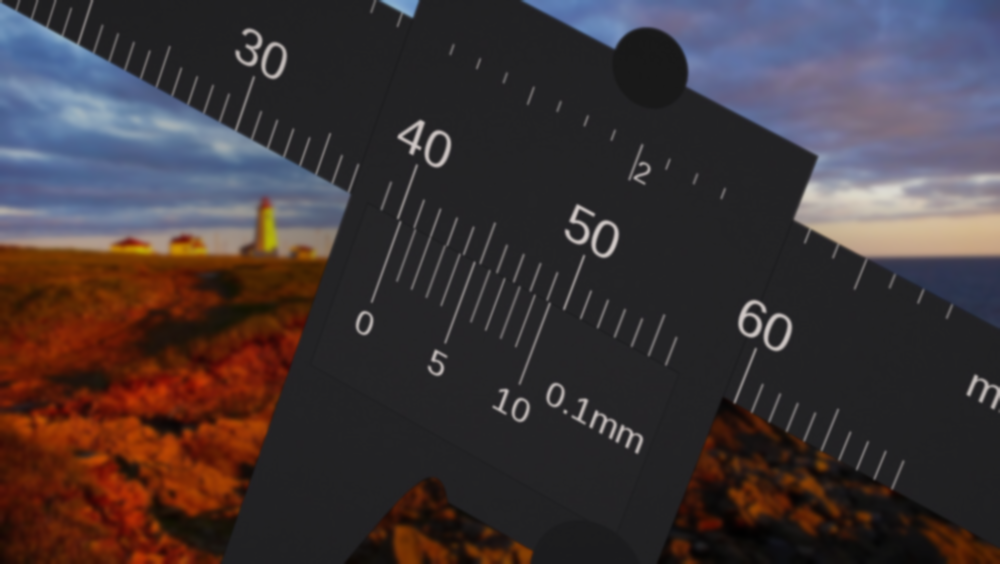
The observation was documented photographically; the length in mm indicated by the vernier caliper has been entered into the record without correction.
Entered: 40.2 mm
